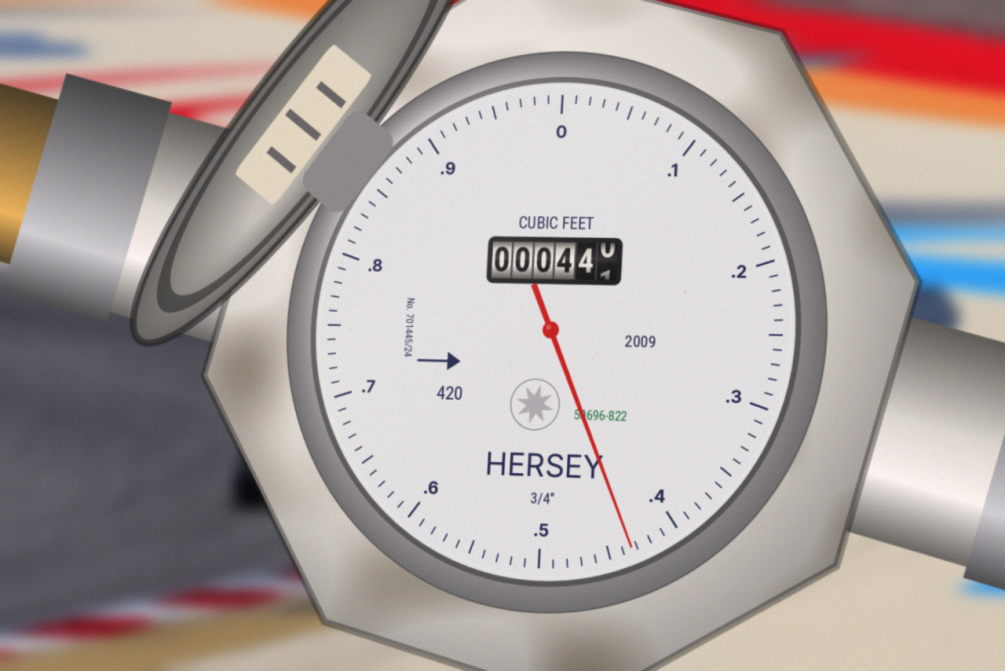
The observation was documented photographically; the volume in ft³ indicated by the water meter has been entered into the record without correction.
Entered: 440.43 ft³
